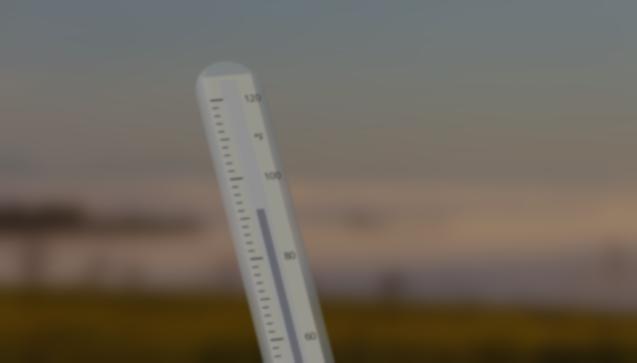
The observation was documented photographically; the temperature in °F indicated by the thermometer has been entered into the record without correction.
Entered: 92 °F
